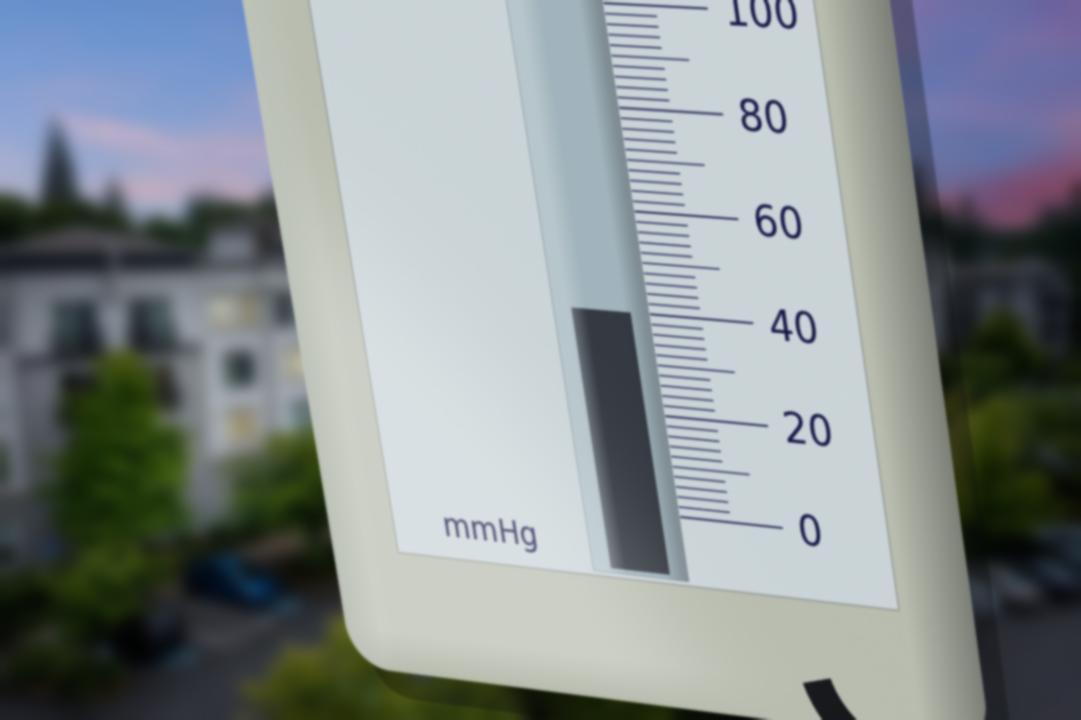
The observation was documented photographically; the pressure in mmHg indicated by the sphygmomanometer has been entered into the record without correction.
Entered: 40 mmHg
